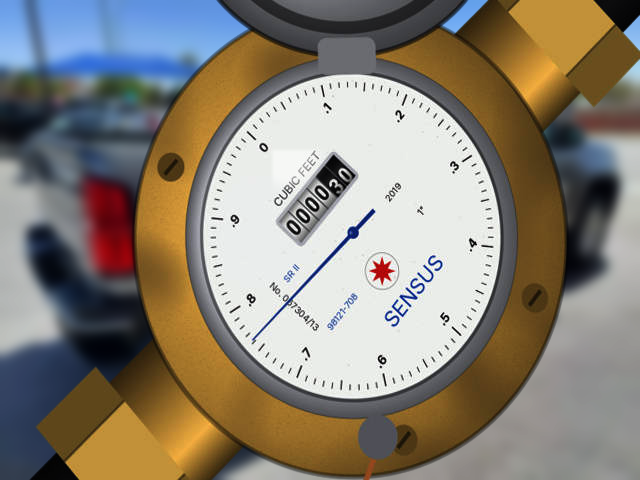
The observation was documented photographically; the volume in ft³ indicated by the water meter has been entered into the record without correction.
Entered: 29.76 ft³
